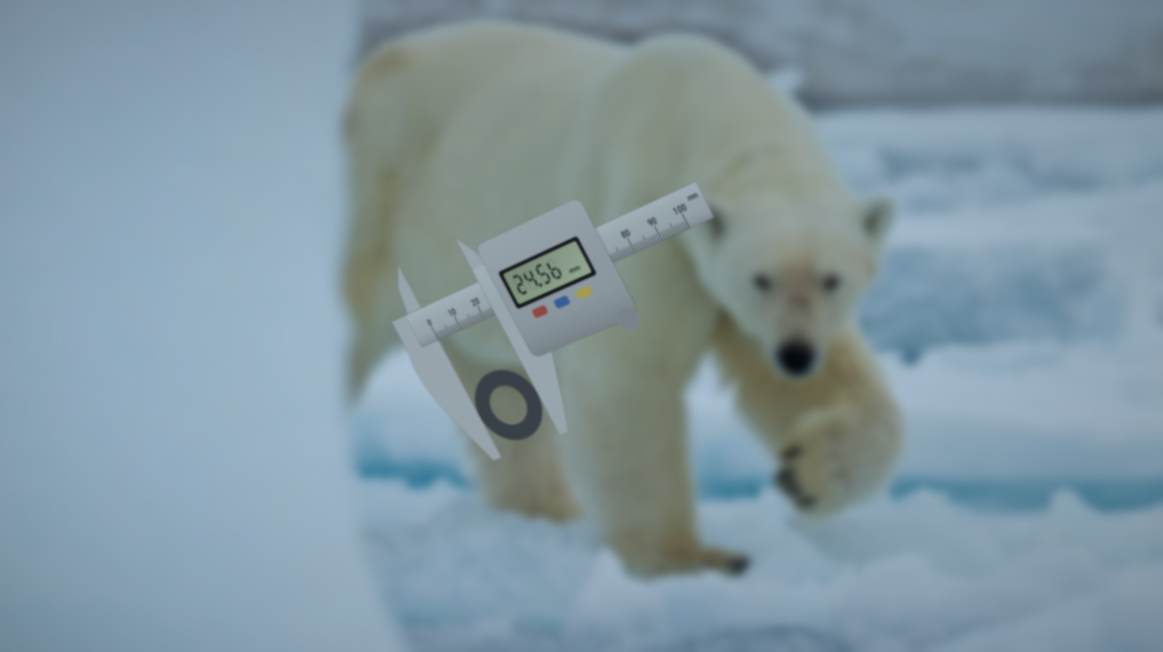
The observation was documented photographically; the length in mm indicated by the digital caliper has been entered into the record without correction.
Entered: 24.56 mm
